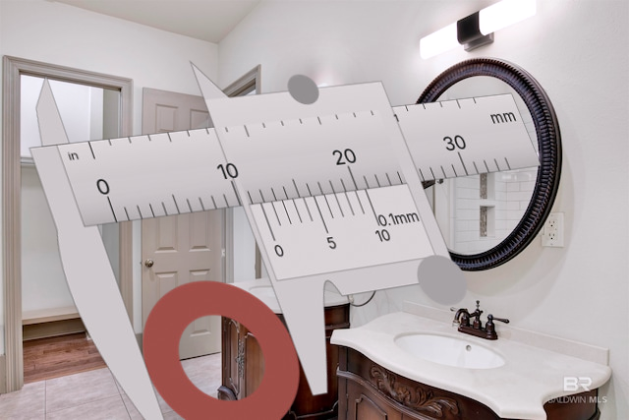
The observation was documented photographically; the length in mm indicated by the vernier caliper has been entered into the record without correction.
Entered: 11.7 mm
